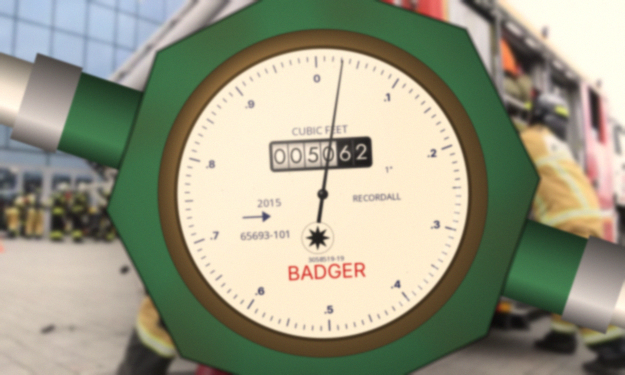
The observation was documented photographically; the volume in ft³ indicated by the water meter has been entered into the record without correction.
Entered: 5062.03 ft³
